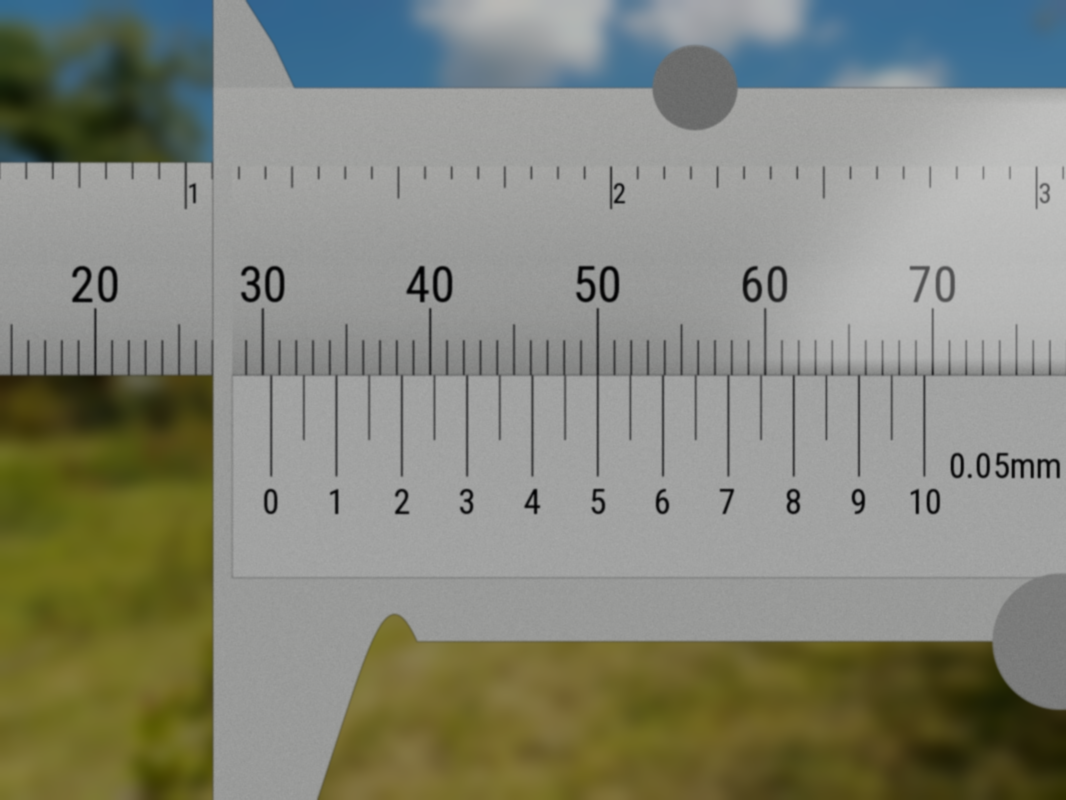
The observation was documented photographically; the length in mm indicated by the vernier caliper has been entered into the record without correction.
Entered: 30.5 mm
